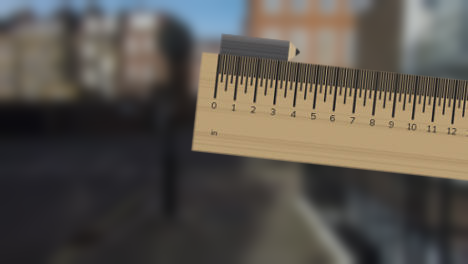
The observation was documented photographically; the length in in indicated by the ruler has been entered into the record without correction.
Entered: 4 in
